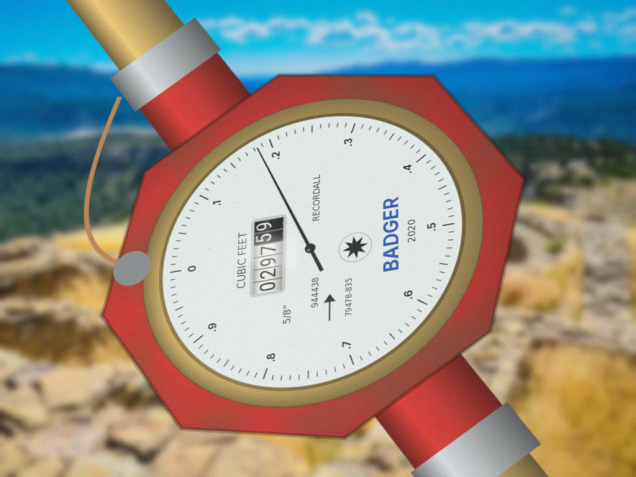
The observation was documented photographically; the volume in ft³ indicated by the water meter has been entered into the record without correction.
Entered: 29759.18 ft³
